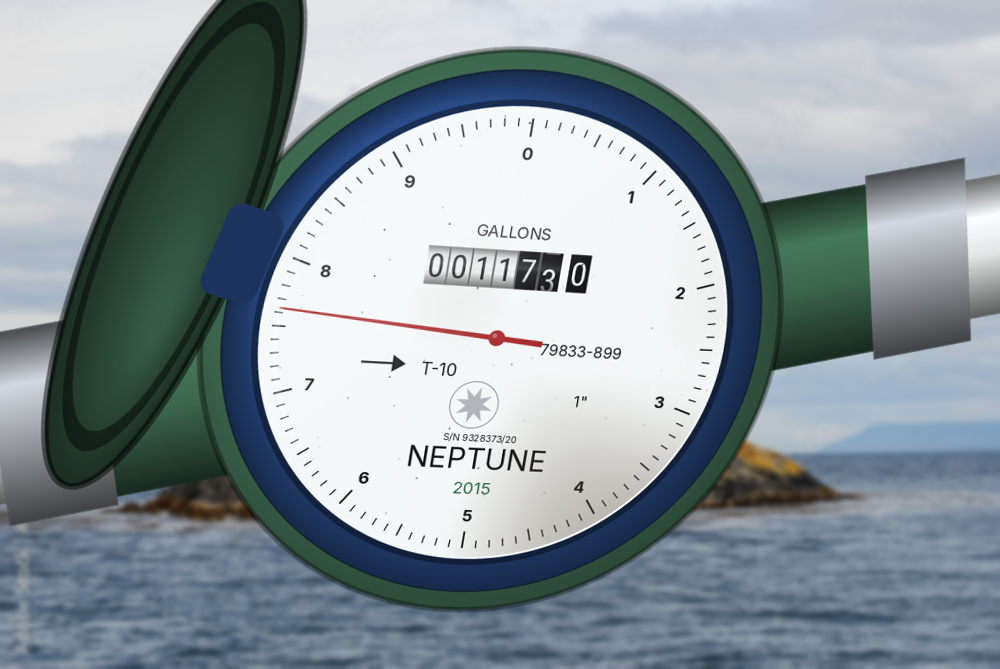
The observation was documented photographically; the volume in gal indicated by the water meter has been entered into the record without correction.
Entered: 11727.6 gal
